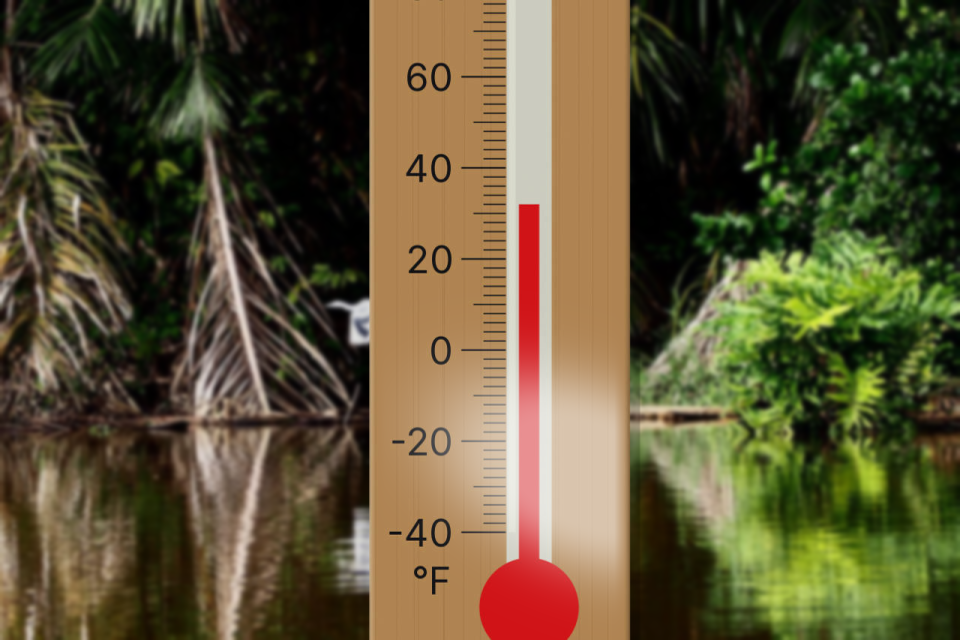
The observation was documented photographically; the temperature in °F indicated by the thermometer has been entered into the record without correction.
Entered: 32 °F
